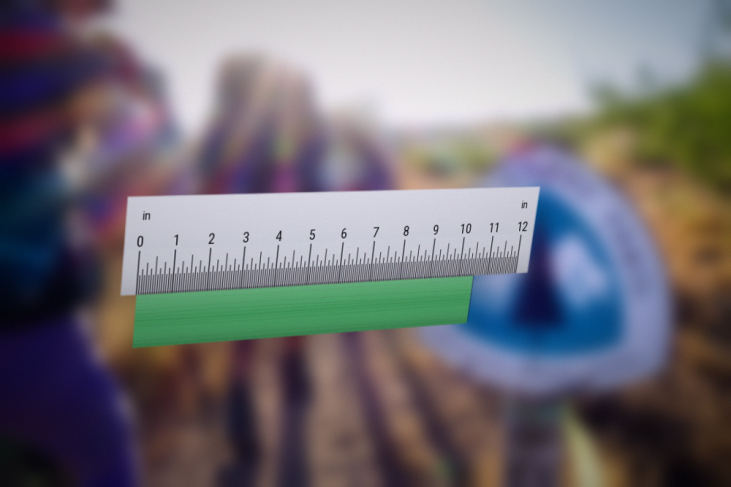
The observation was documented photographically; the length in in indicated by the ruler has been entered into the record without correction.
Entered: 10.5 in
